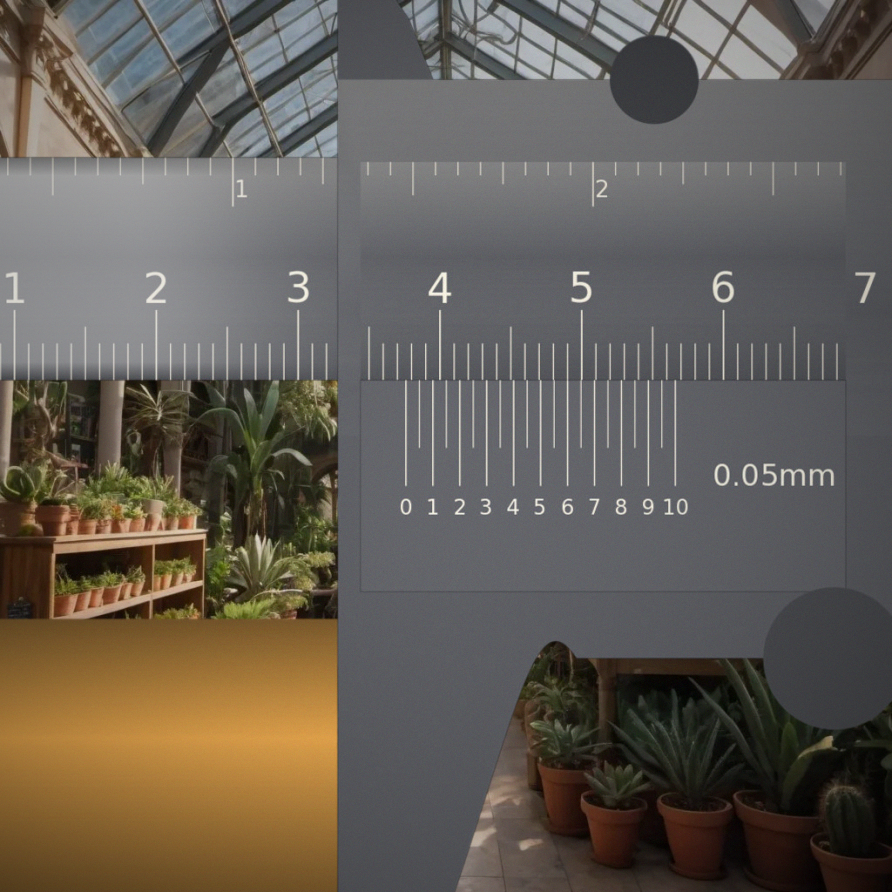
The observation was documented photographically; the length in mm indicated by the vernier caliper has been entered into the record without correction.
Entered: 37.6 mm
